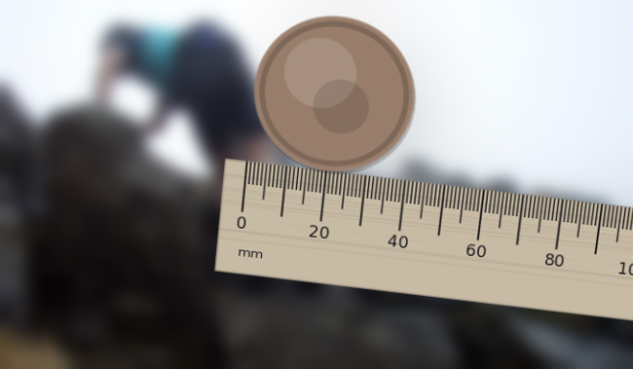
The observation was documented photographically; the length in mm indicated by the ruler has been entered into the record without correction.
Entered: 40 mm
